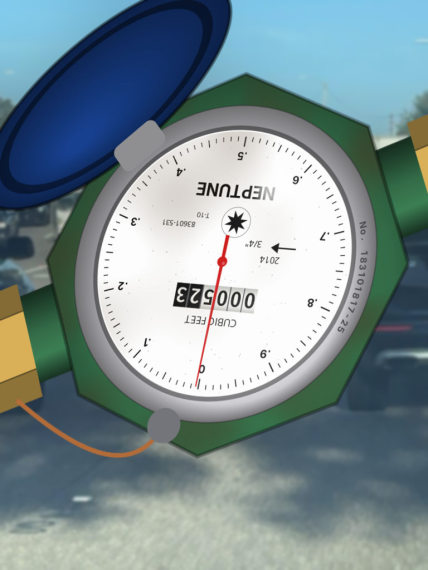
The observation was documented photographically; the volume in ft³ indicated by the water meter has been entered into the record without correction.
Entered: 523.00 ft³
